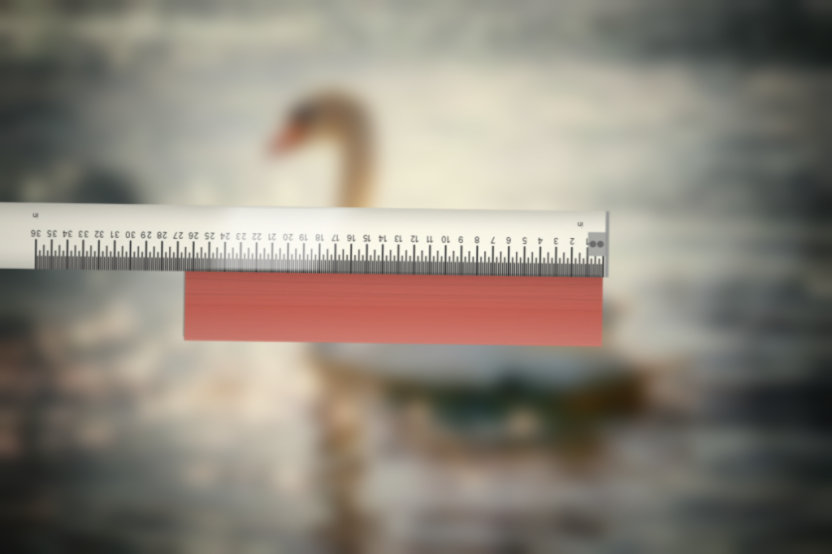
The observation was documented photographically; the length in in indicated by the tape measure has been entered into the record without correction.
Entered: 26.5 in
